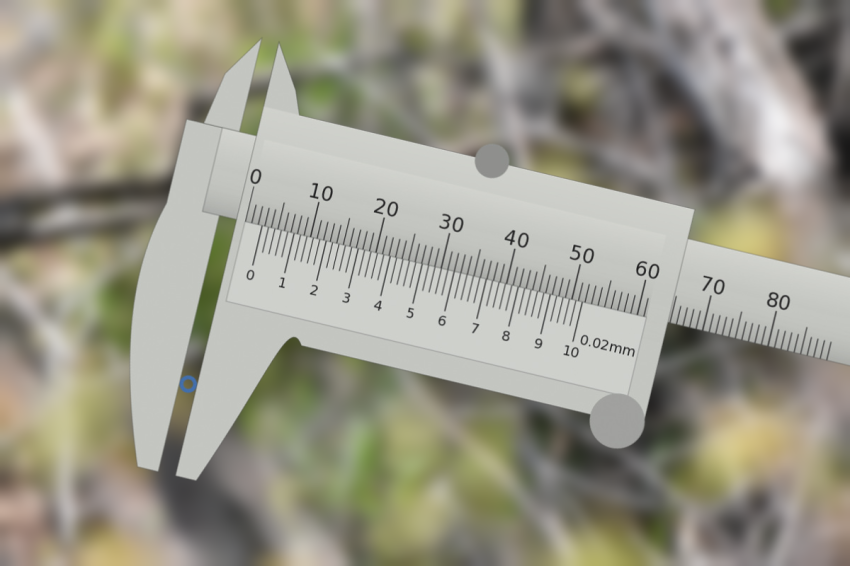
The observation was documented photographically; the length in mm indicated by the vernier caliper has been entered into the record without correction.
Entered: 2.6 mm
